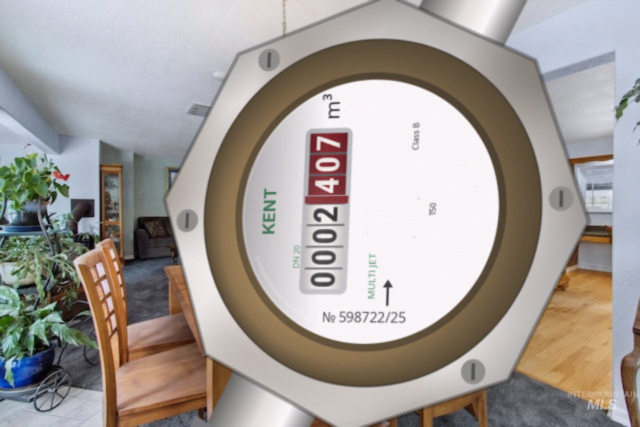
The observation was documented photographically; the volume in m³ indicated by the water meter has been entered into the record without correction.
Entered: 2.407 m³
